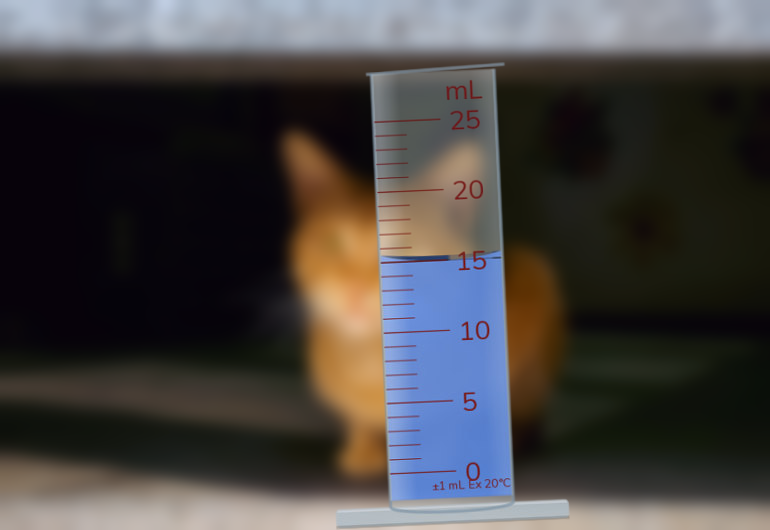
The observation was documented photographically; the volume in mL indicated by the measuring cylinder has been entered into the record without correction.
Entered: 15 mL
